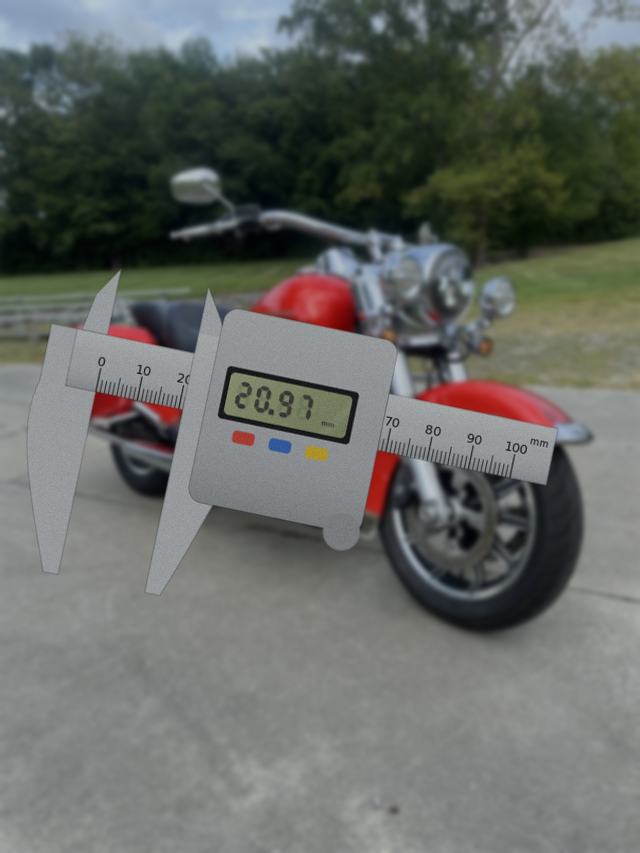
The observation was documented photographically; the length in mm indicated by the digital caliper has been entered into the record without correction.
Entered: 20.97 mm
